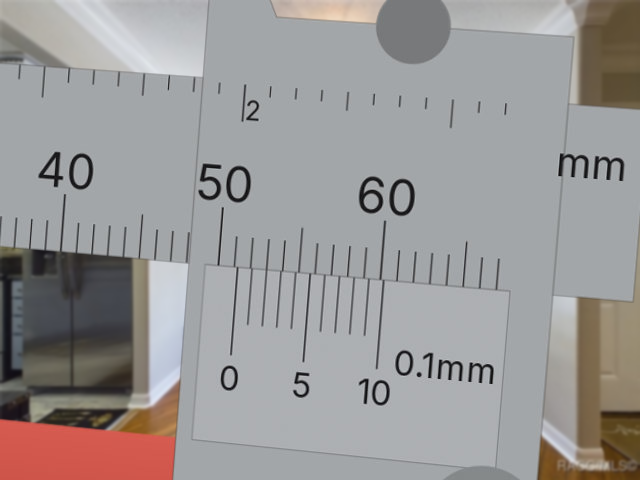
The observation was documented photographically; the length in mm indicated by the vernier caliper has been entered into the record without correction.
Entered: 51.2 mm
